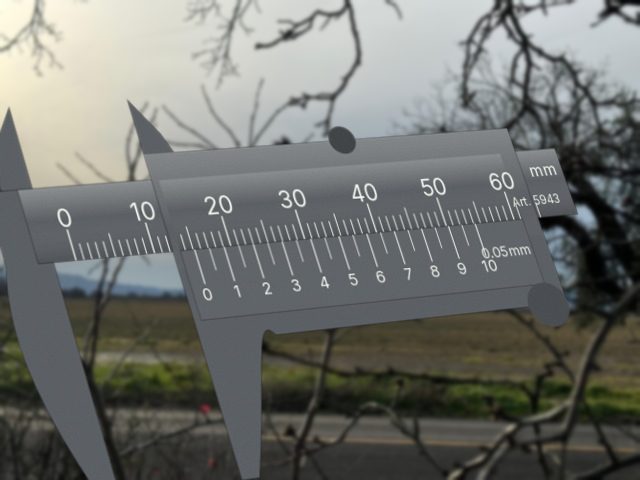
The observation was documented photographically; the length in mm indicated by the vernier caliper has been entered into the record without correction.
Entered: 15.2 mm
